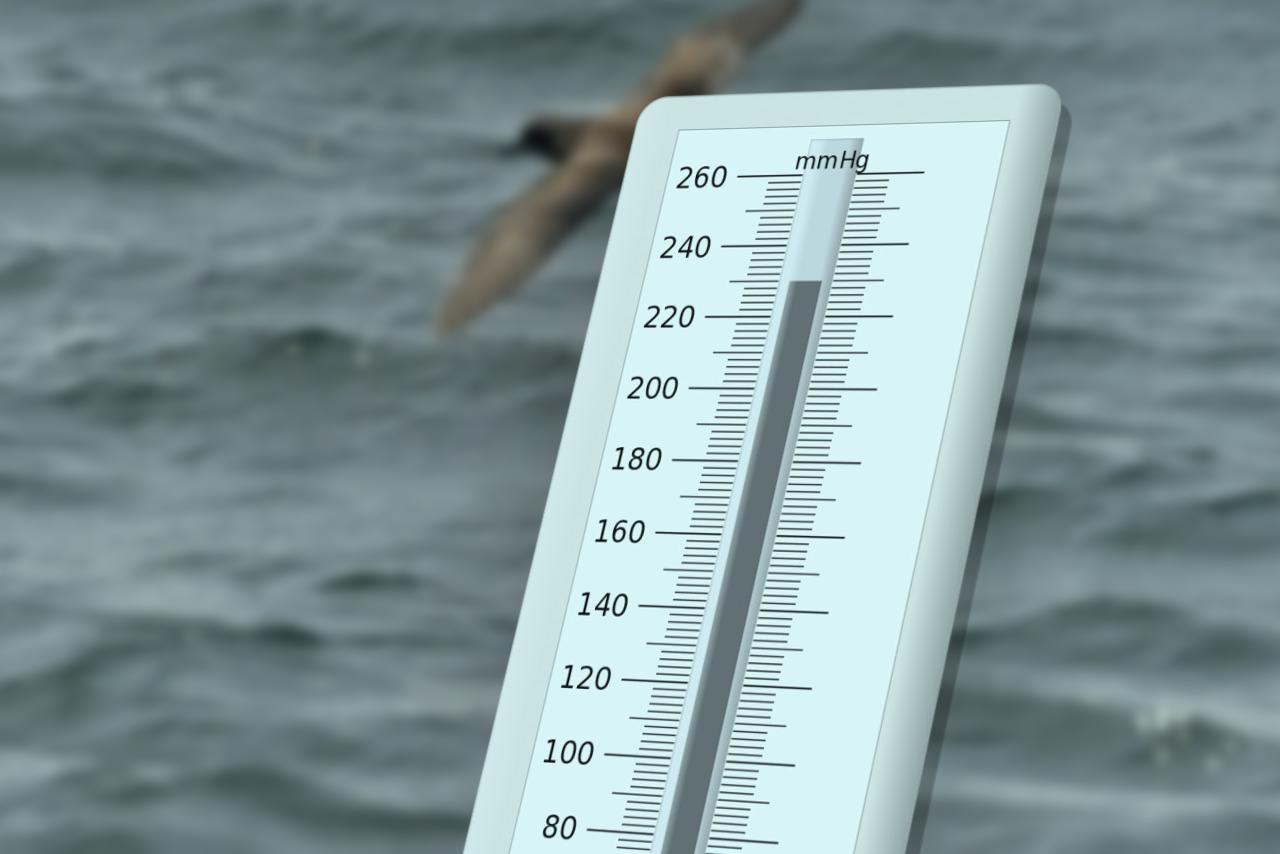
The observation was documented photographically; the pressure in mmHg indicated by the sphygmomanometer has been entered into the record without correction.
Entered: 230 mmHg
